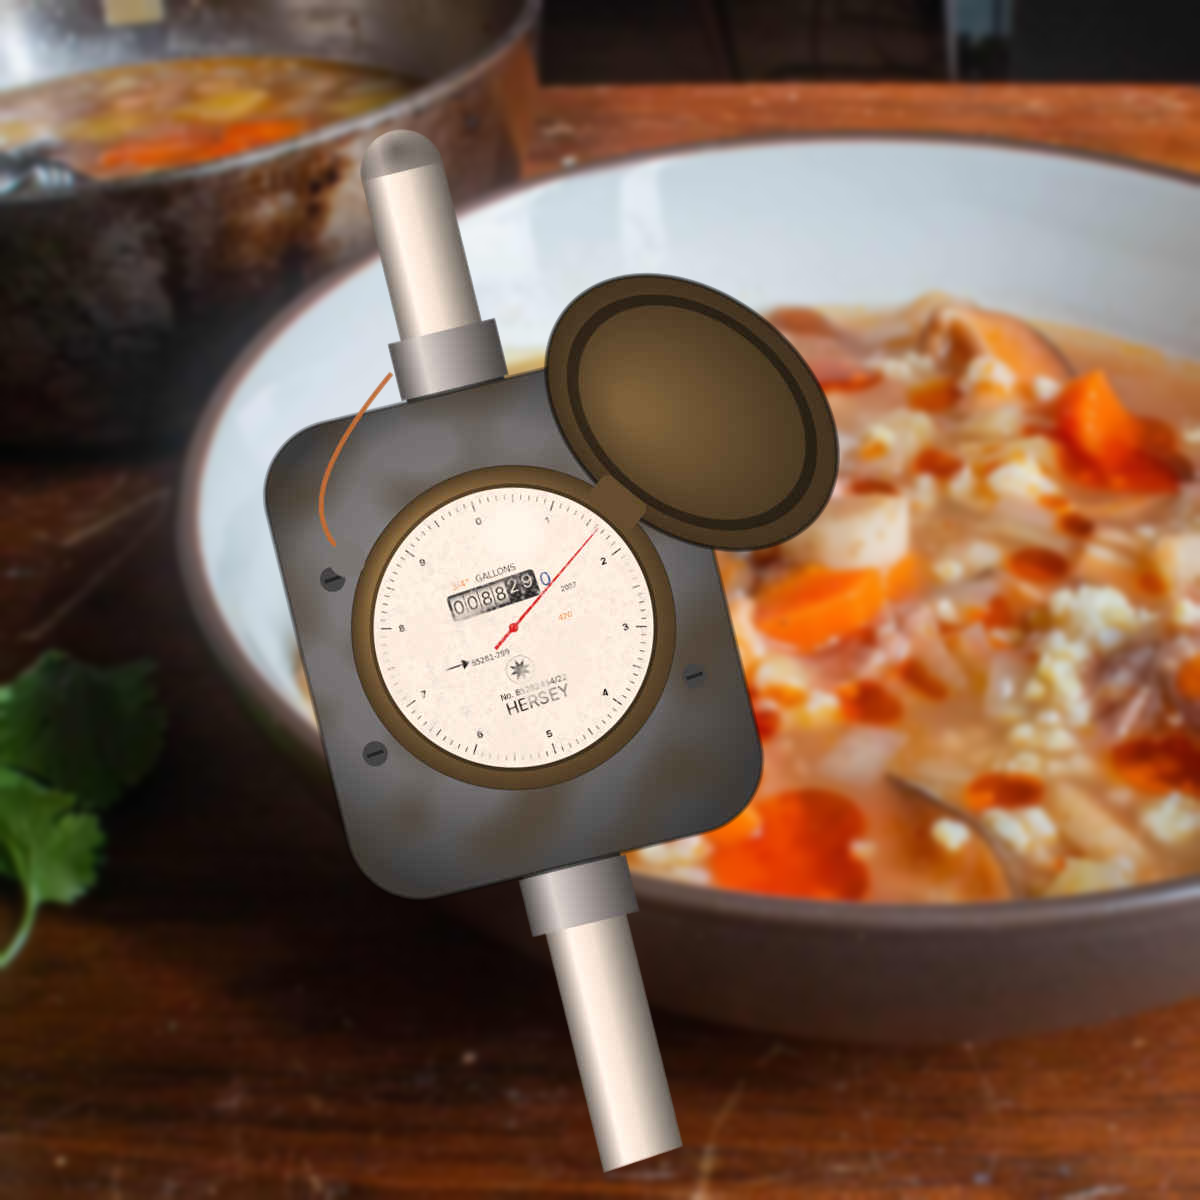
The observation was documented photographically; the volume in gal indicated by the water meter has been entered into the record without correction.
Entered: 88291.6 gal
